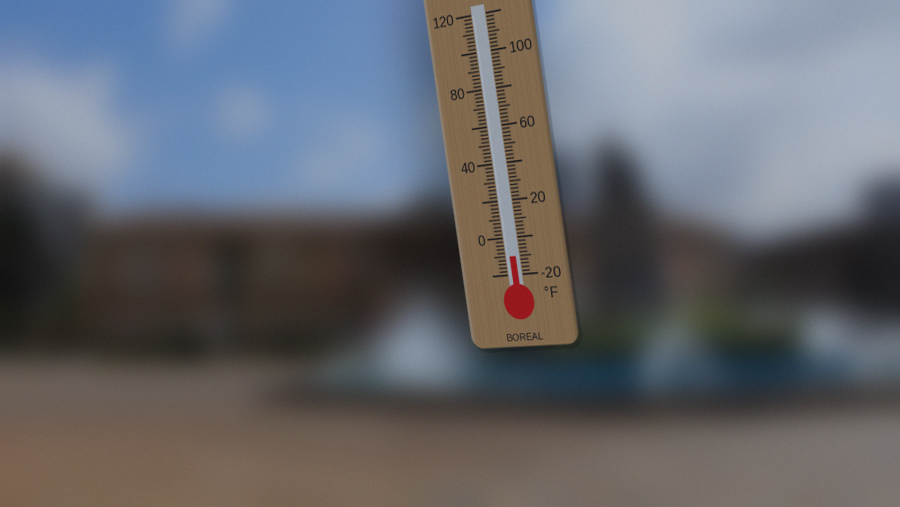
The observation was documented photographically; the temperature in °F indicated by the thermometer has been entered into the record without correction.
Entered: -10 °F
